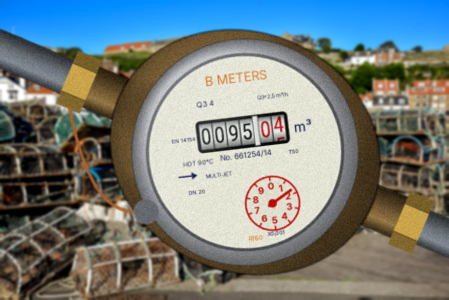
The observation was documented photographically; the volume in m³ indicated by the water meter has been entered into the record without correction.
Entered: 95.041 m³
